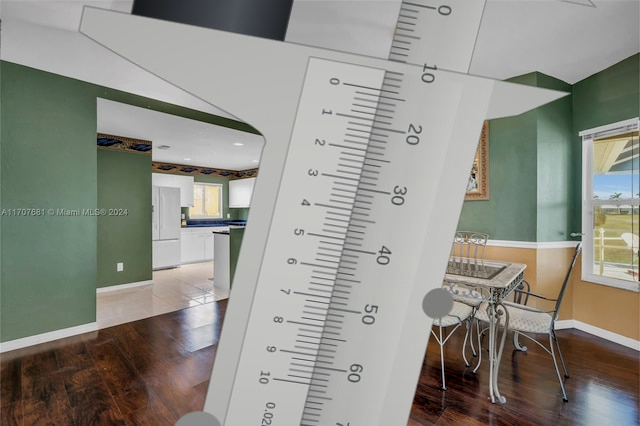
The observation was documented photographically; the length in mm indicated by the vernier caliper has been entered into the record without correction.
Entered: 14.0 mm
